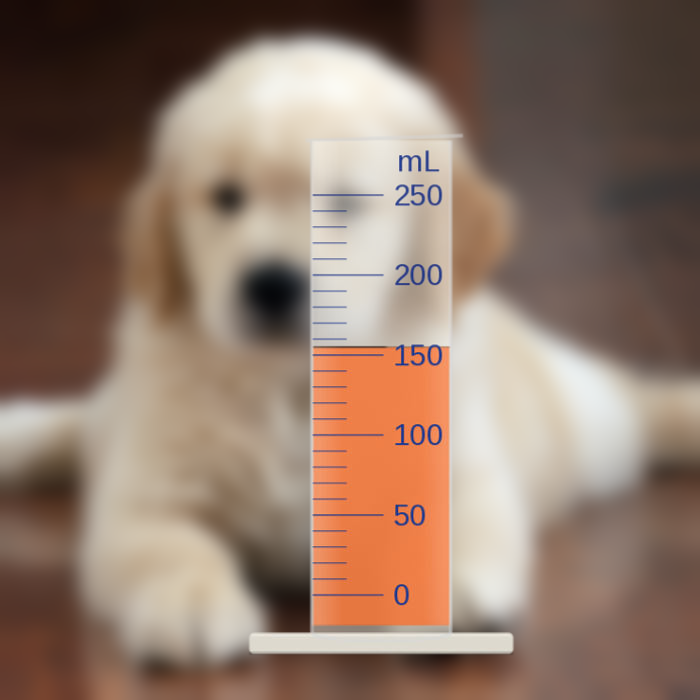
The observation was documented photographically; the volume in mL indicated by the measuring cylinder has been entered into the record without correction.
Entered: 155 mL
